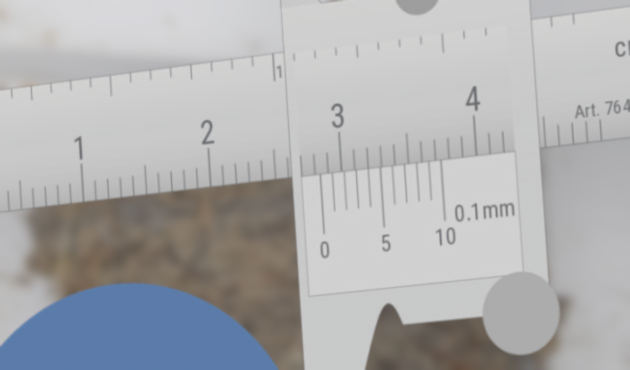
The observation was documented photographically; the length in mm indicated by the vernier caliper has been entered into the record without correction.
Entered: 28.4 mm
